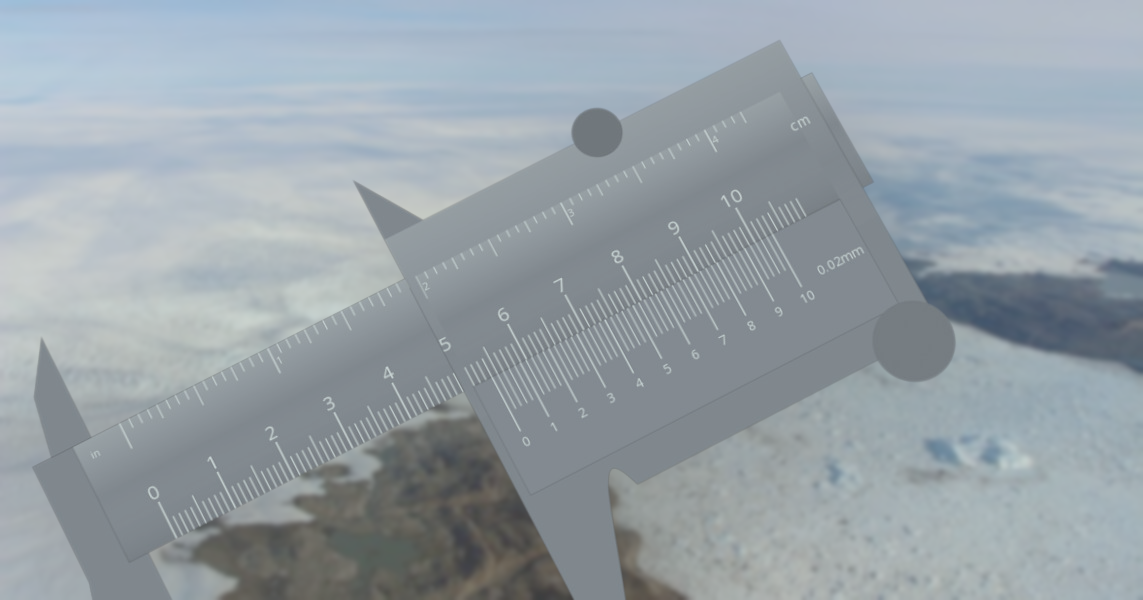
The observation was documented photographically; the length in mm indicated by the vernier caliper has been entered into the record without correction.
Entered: 54.0 mm
